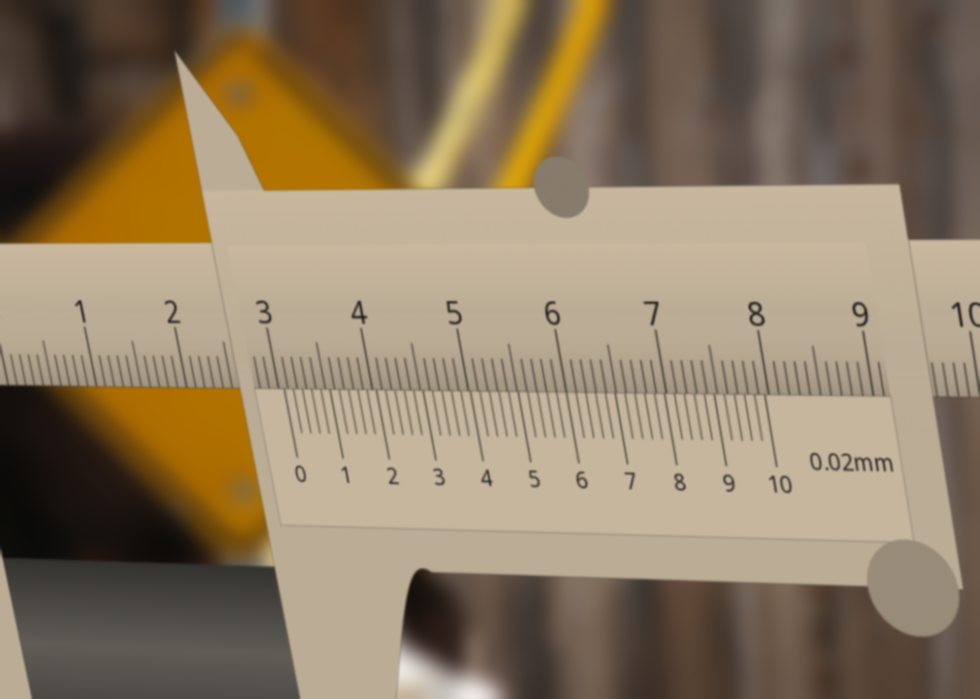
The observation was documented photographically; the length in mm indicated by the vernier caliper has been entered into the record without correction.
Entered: 30.6 mm
